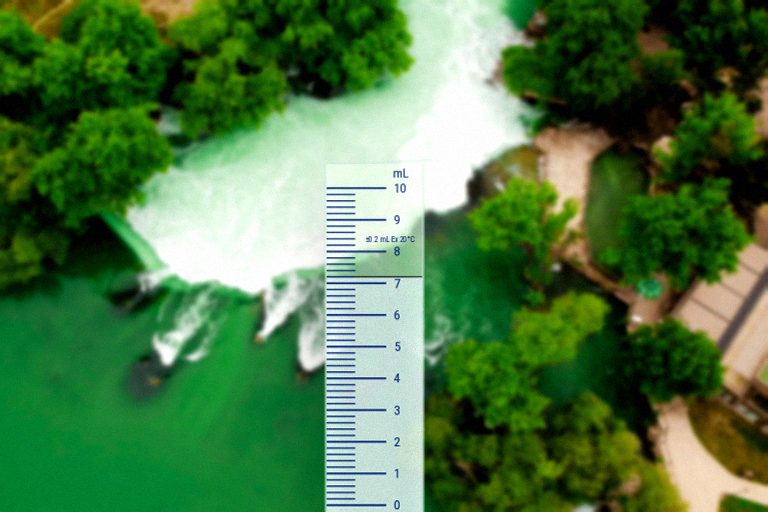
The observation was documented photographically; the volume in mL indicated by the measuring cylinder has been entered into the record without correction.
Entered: 7.2 mL
